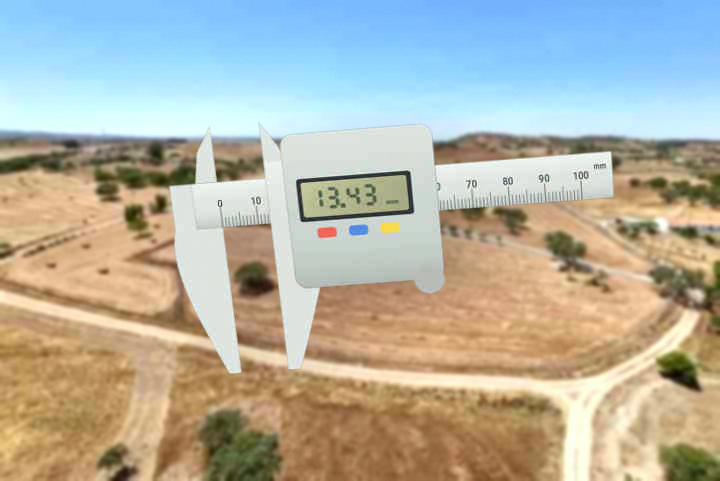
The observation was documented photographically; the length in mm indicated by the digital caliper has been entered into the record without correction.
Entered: 13.43 mm
